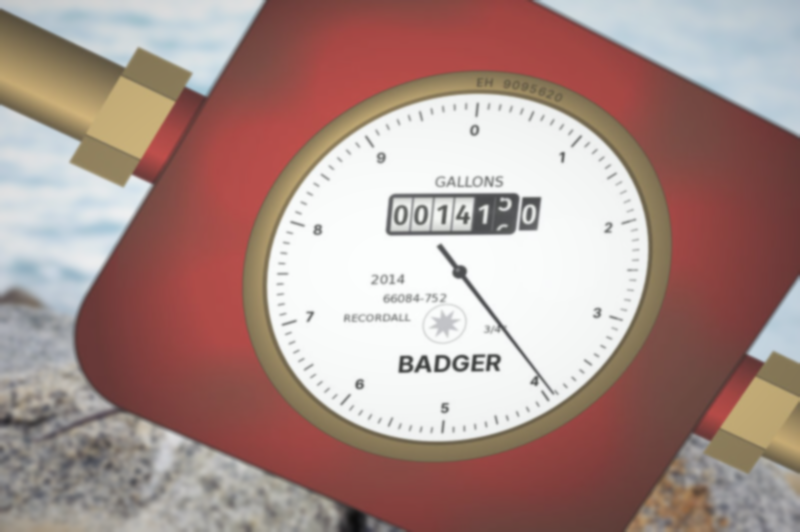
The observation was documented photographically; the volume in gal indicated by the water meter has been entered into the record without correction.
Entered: 14153.9 gal
